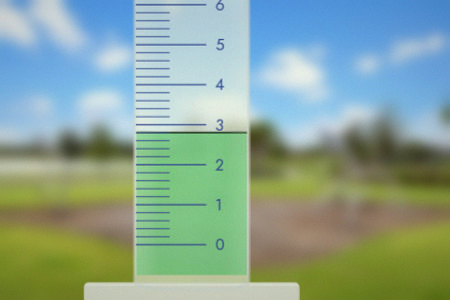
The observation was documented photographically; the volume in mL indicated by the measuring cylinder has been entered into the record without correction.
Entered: 2.8 mL
